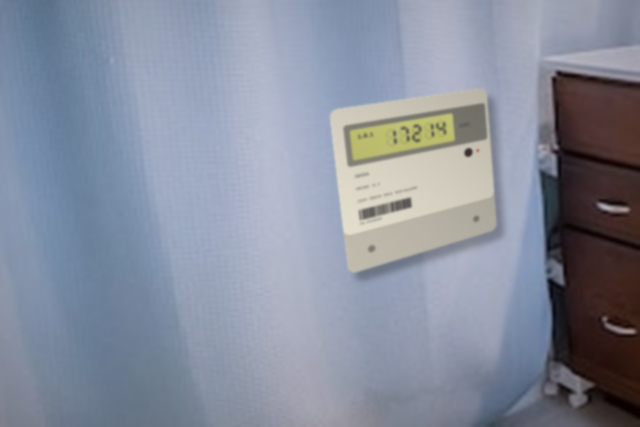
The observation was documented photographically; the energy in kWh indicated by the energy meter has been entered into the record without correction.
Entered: 17214 kWh
